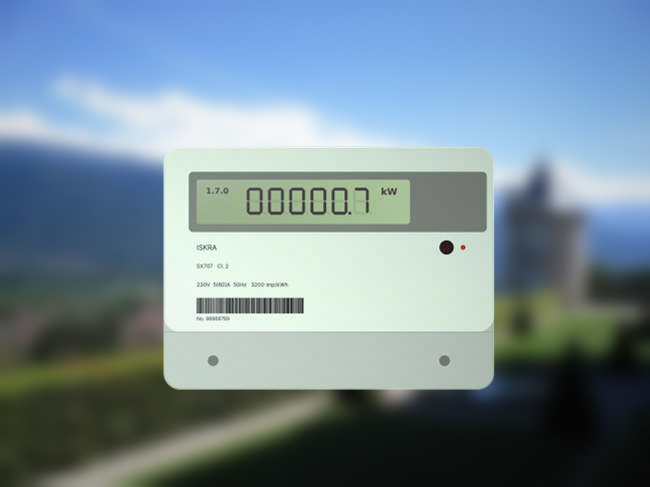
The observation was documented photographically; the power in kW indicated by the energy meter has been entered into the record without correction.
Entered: 0.7 kW
